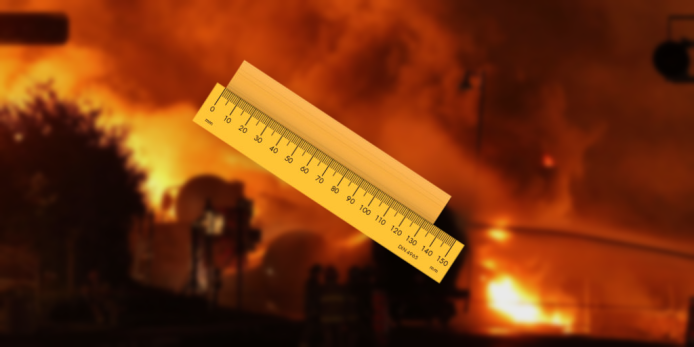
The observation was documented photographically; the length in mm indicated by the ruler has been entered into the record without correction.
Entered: 135 mm
